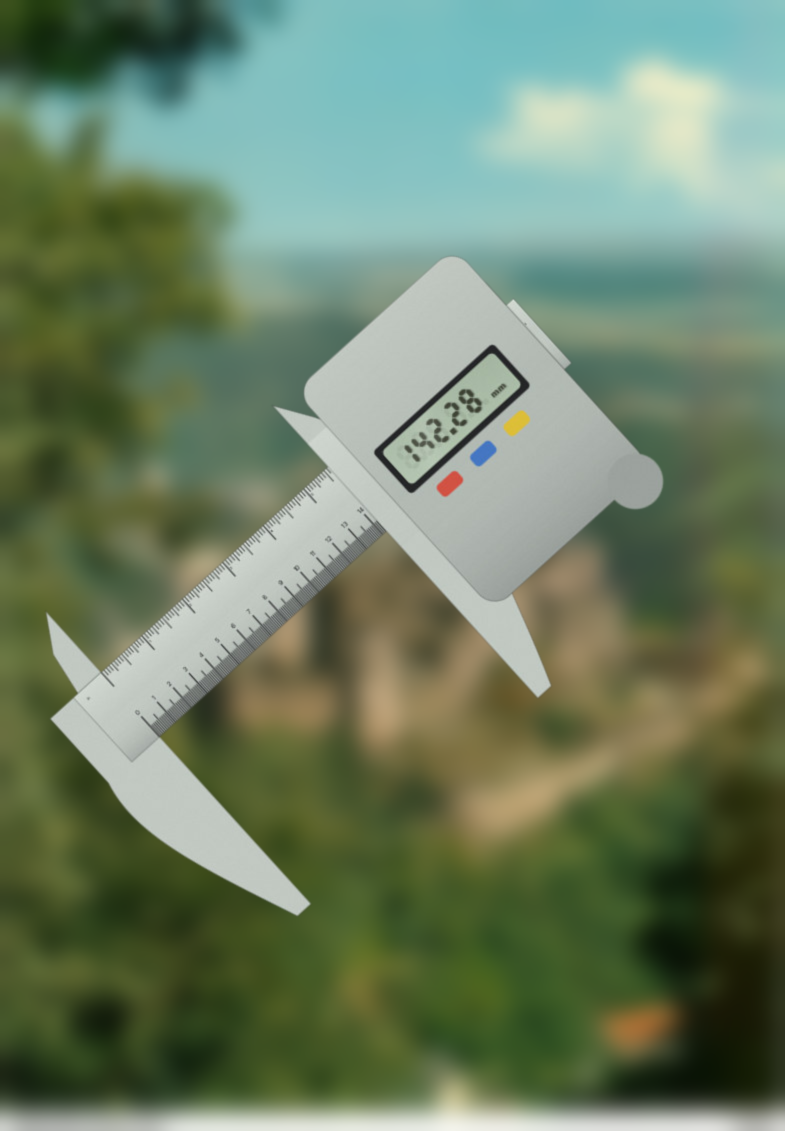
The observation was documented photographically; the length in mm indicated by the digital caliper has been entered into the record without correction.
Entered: 142.28 mm
